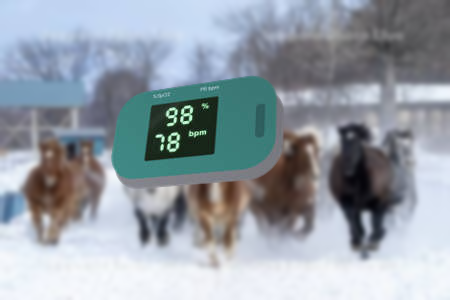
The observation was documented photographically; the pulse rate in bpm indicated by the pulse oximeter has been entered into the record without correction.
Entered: 78 bpm
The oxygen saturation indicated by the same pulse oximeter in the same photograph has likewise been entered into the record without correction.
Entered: 98 %
